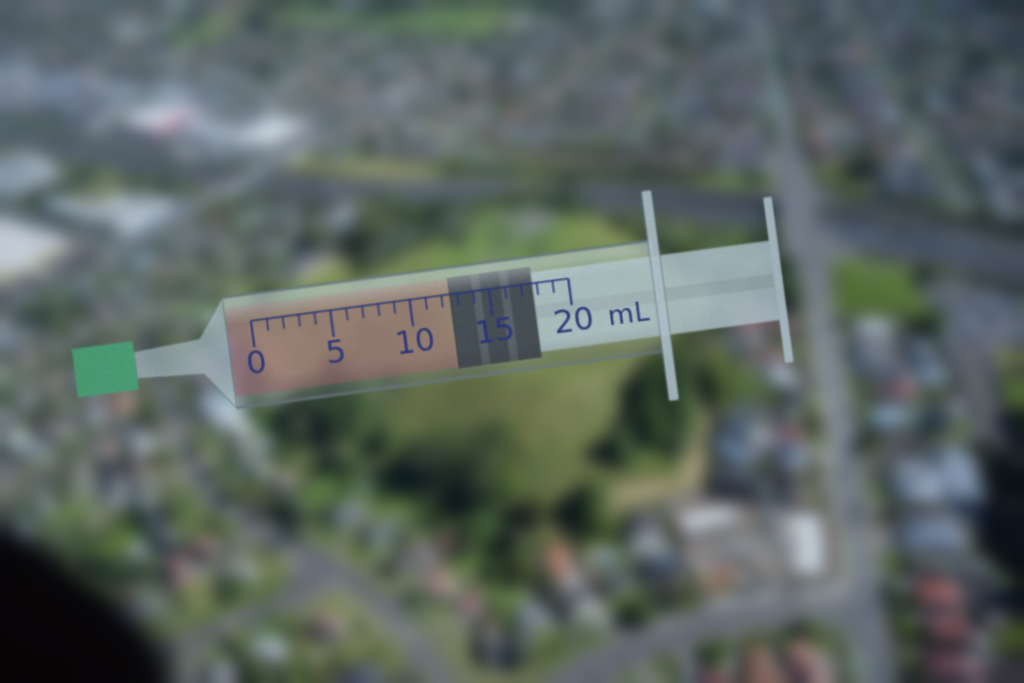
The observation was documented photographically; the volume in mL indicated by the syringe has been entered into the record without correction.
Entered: 12.5 mL
